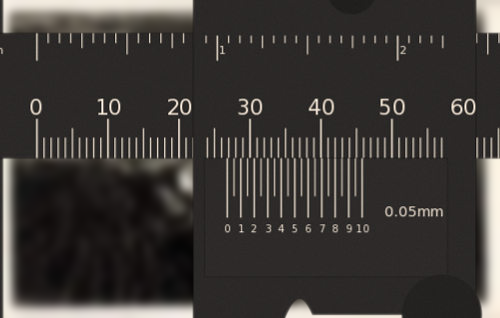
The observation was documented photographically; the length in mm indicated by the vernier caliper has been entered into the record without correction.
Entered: 26.8 mm
